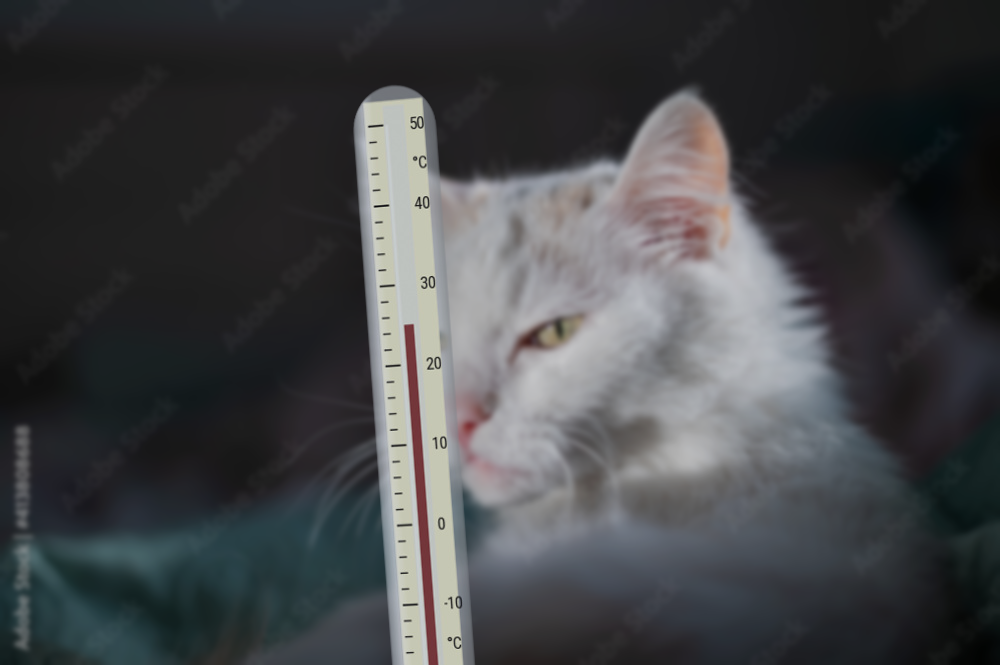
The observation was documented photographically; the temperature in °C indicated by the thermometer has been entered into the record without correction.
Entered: 25 °C
